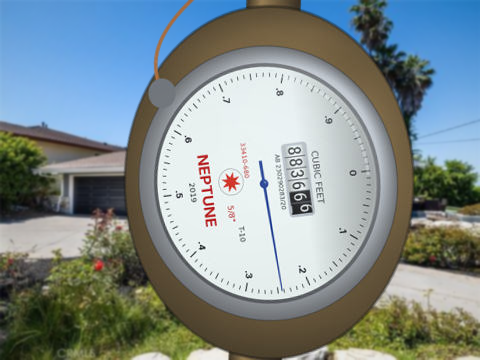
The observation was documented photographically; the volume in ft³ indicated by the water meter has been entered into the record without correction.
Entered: 883666.24 ft³
